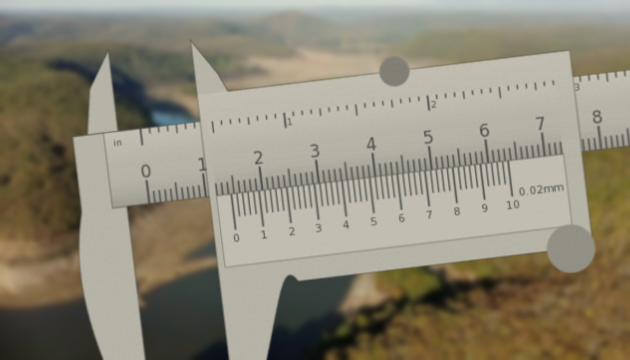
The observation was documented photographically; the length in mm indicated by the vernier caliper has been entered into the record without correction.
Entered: 14.5 mm
